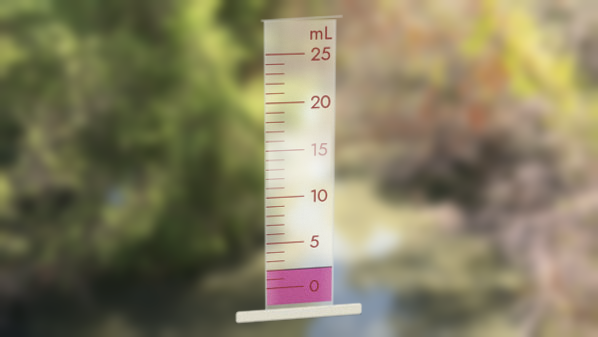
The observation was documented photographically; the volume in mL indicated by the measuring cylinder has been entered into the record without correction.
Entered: 2 mL
